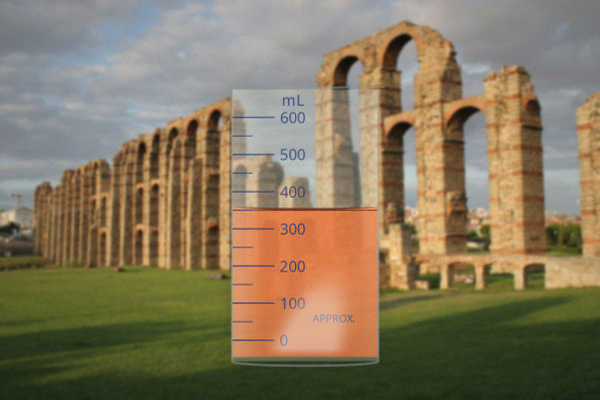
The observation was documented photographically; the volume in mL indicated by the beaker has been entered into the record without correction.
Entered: 350 mL
